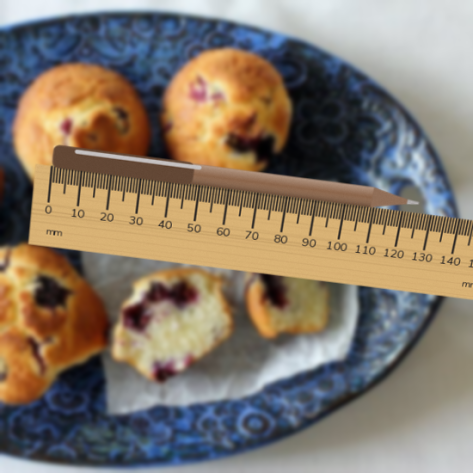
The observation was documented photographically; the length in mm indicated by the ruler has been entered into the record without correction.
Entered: 125 mm
